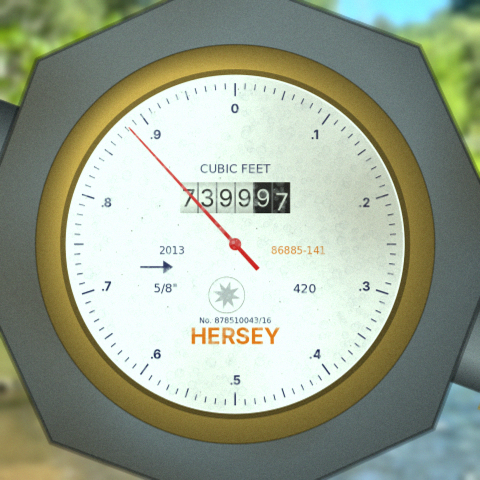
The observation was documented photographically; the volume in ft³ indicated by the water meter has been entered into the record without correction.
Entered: 739996.88 ft³
